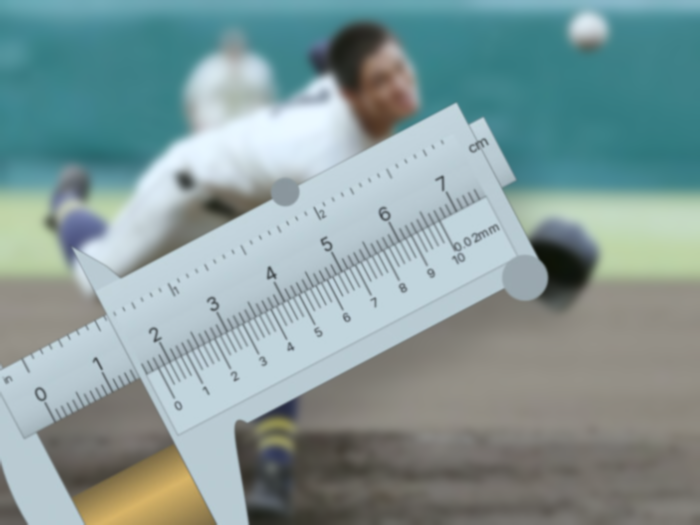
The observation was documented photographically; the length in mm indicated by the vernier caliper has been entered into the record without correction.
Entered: 18.0 mm
